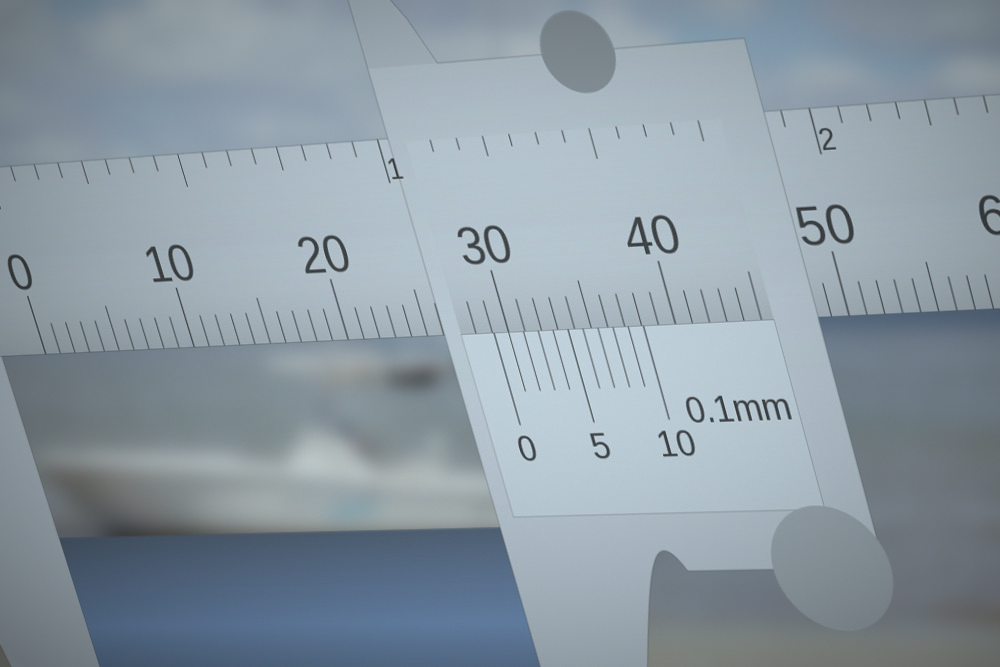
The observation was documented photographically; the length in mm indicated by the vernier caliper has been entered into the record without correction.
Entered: 29.1 mm
